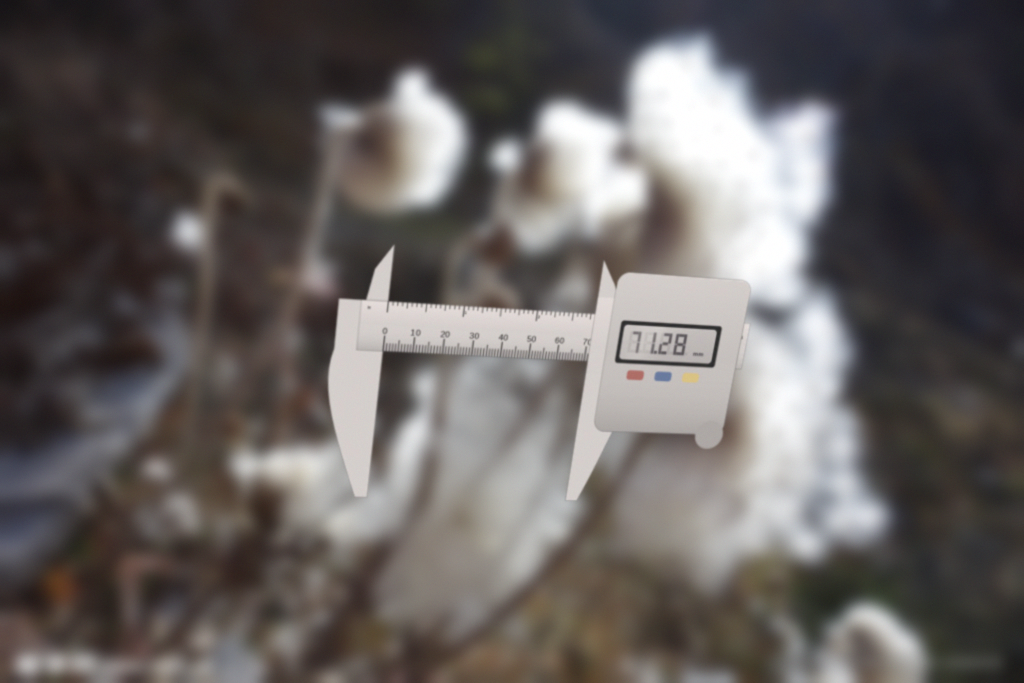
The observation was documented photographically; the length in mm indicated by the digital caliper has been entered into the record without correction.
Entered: 71.28 mm
